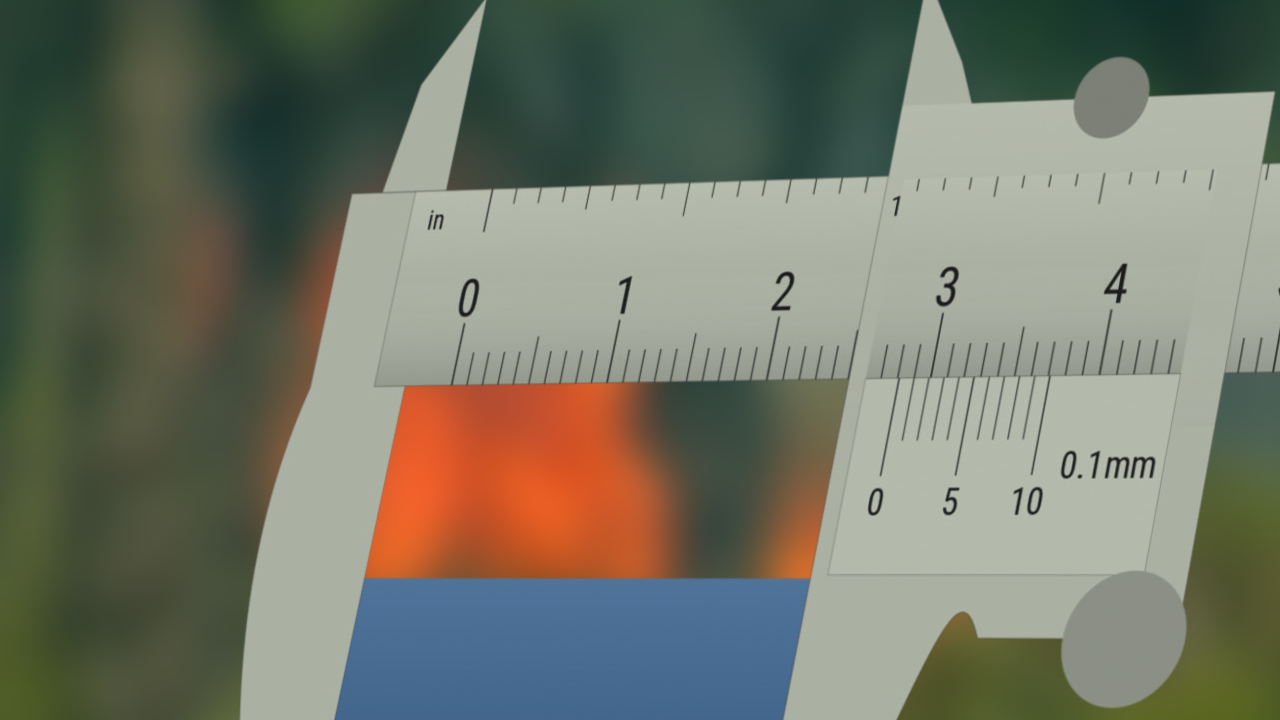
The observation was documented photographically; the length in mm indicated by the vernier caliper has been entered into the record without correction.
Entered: 28.1 mm
